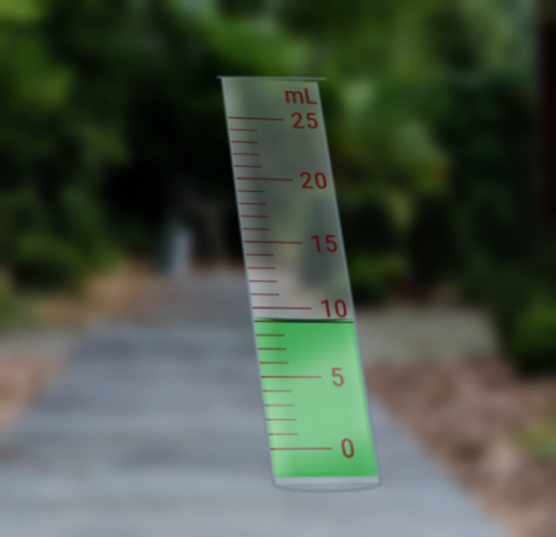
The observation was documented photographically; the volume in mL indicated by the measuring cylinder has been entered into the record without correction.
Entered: 9 mL
